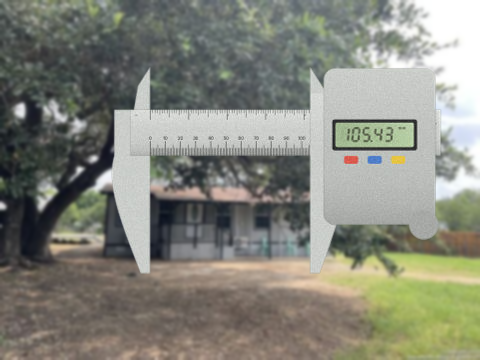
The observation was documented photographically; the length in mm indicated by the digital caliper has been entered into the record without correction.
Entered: 105.43 mm
